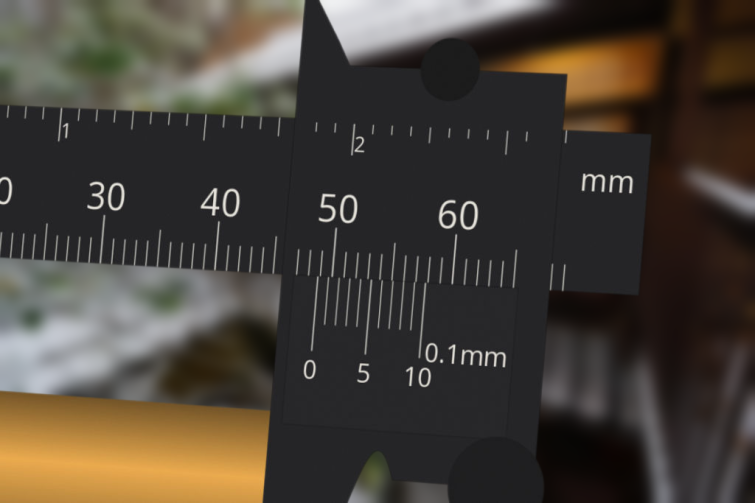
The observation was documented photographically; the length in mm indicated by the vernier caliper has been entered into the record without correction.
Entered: 48.8 mm
